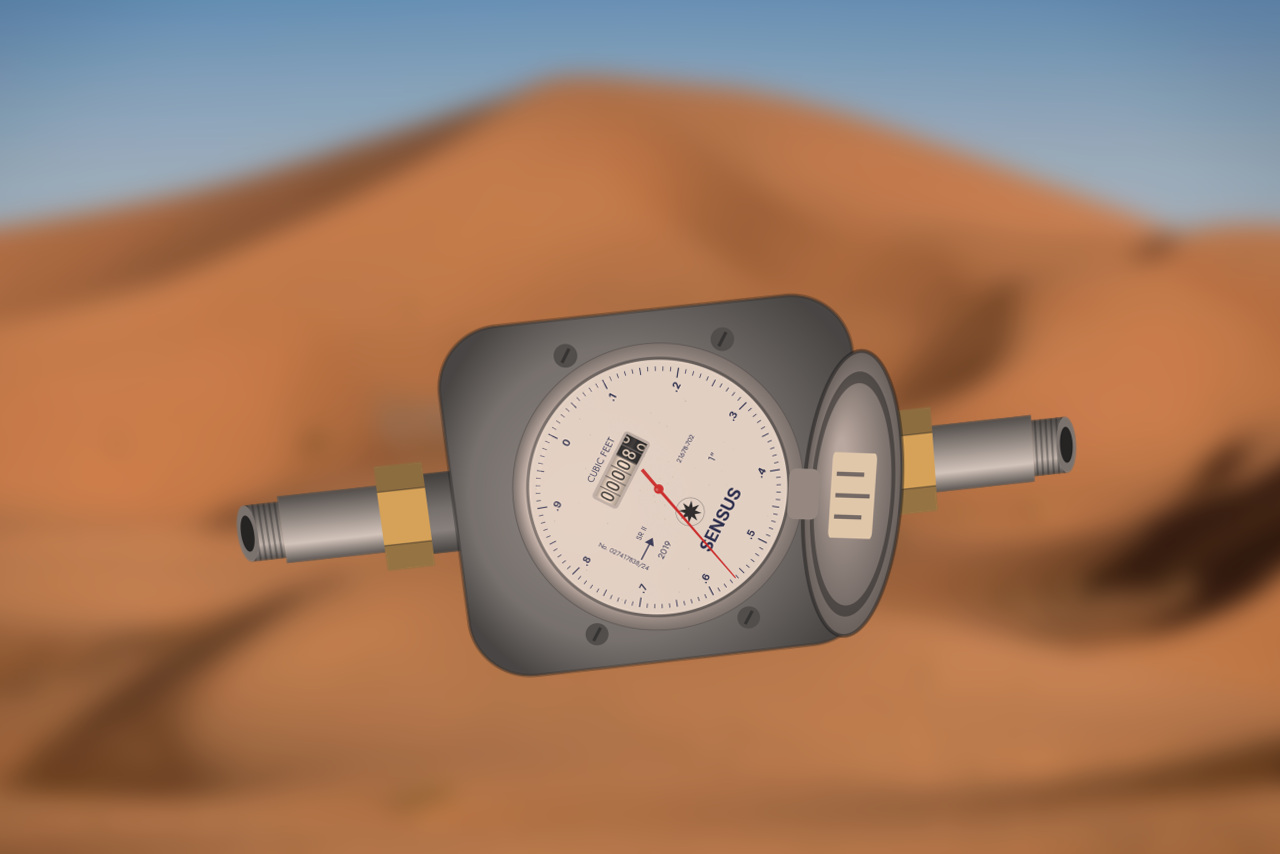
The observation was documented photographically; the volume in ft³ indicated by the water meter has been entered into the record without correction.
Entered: 88.56 ft³
